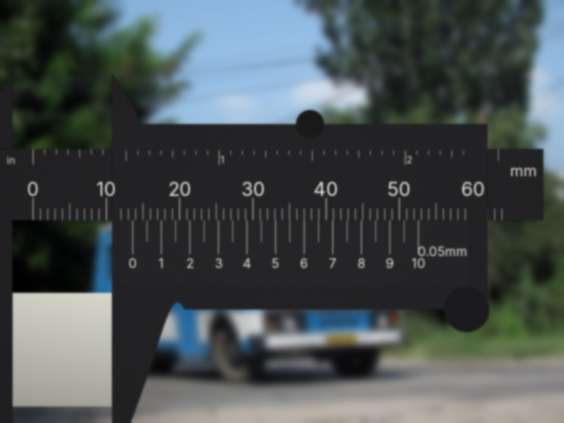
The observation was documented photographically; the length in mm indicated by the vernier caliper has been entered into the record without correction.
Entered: 13.6 mm
